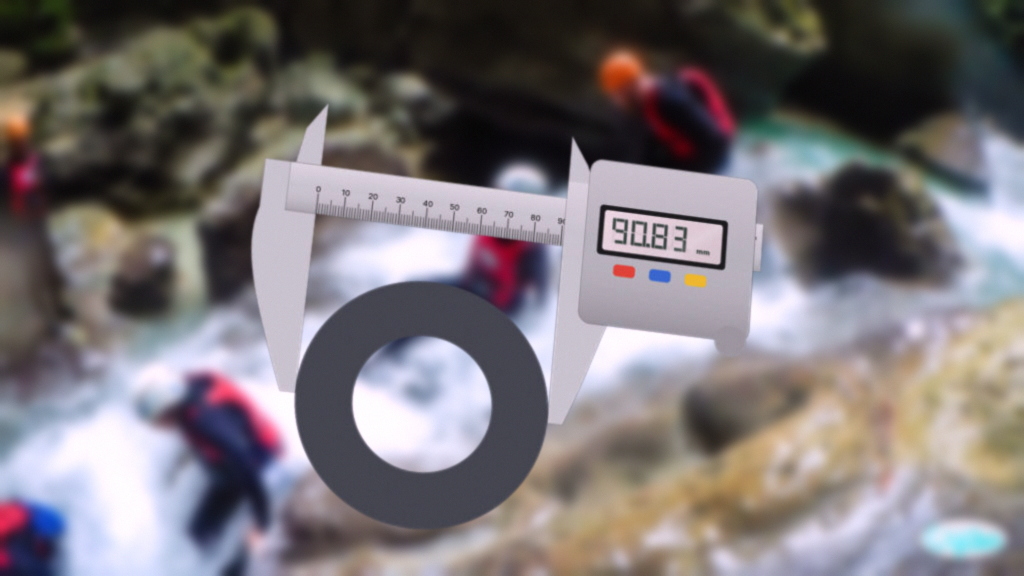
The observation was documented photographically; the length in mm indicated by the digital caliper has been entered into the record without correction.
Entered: 90.83 mm
